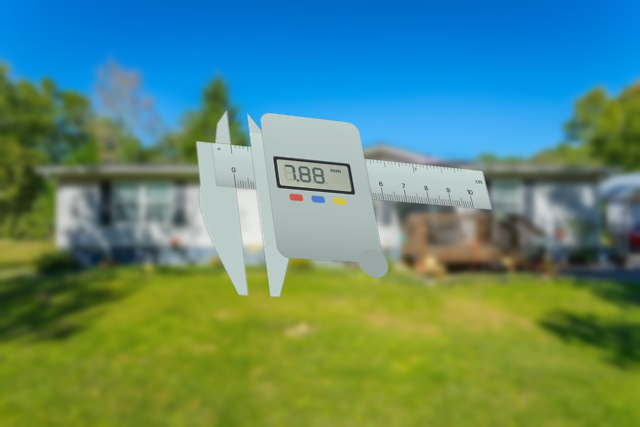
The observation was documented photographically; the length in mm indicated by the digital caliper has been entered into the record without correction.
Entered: 7.88 mm
